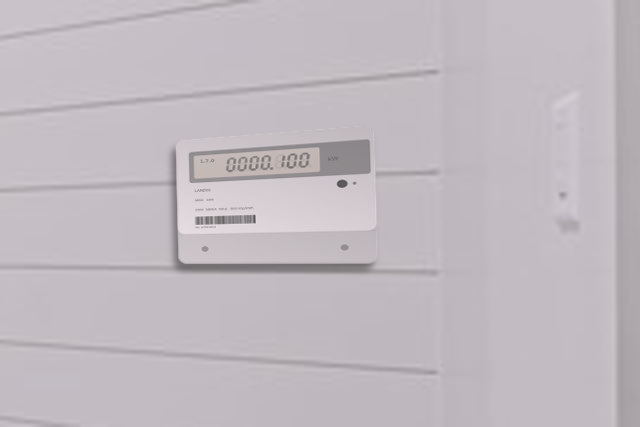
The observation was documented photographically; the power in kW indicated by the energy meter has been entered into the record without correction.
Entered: 0.100 kW
